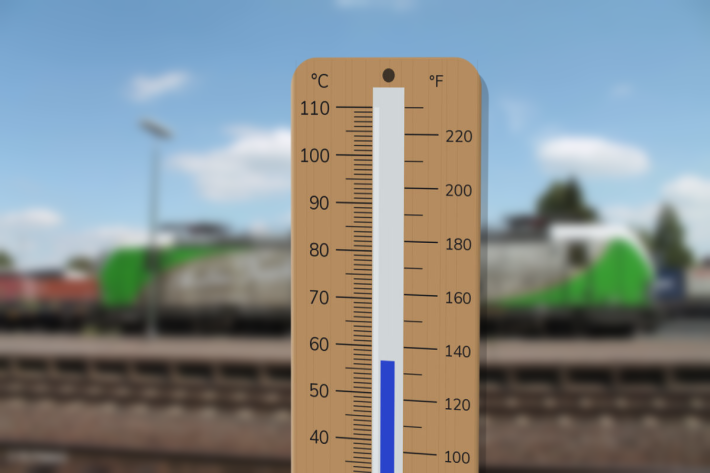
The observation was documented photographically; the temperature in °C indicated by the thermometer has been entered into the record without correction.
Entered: 57 °C
